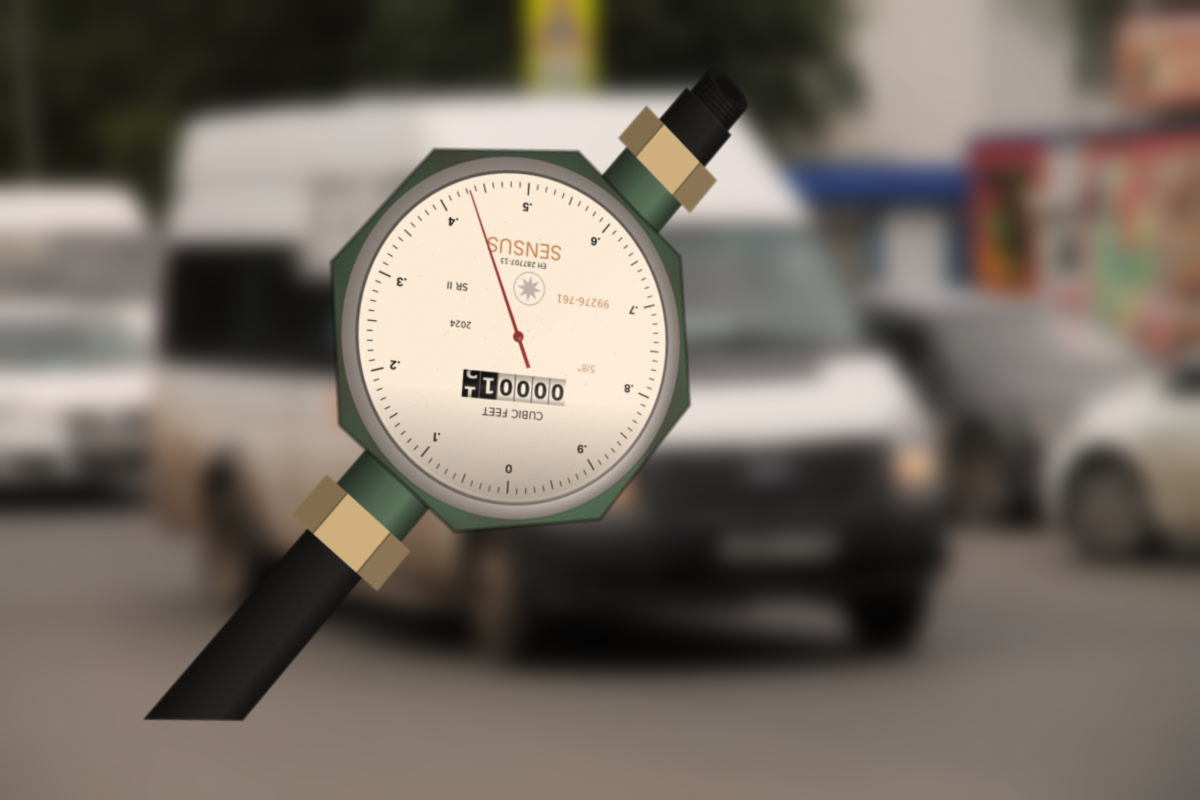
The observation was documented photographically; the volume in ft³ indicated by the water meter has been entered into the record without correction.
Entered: 11.43 ft³
